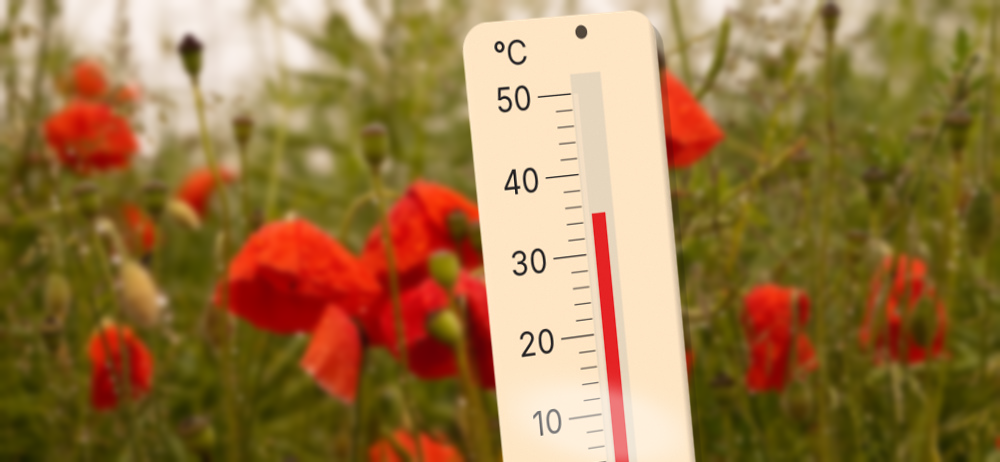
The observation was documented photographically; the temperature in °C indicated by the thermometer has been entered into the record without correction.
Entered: 35 °C
